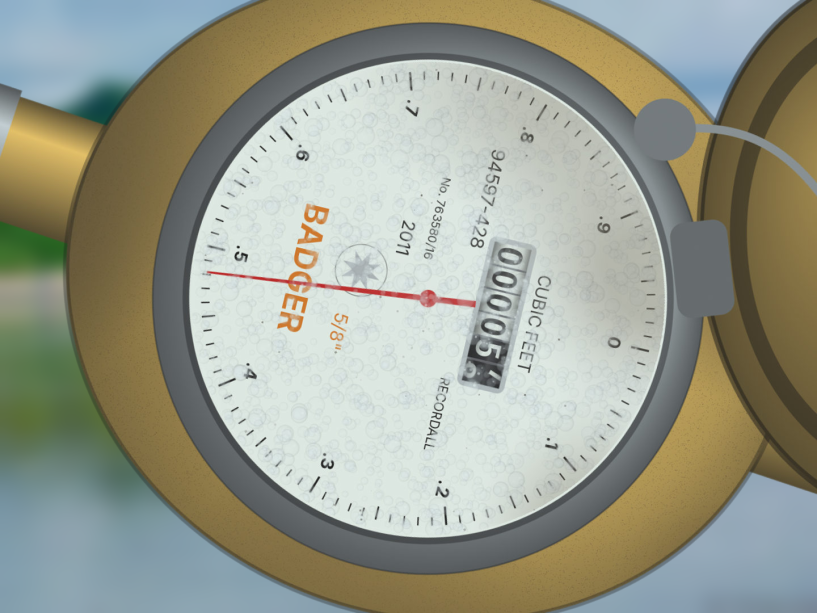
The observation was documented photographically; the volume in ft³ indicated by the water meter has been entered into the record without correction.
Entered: 57.48 ft³
